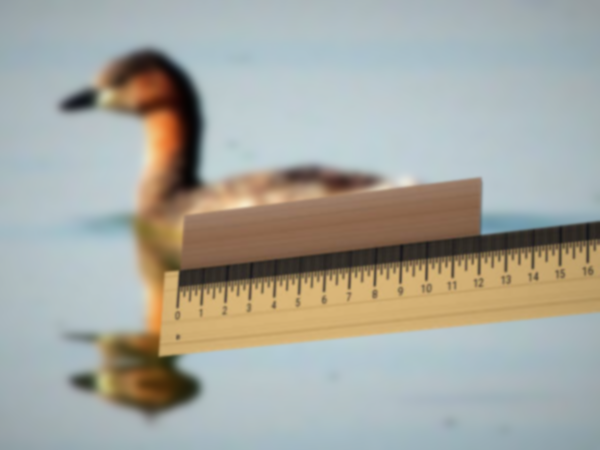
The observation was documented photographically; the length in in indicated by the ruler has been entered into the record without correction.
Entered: 12 in
